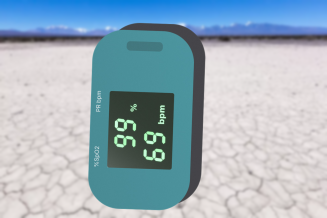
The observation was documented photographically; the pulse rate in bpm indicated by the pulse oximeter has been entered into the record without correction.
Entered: 69 bpm
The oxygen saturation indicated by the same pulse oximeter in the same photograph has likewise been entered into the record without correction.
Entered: 99 %
